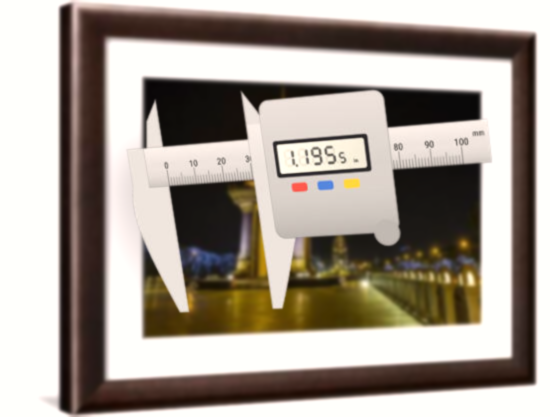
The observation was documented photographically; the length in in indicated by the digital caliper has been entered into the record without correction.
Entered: 1.1955 in
